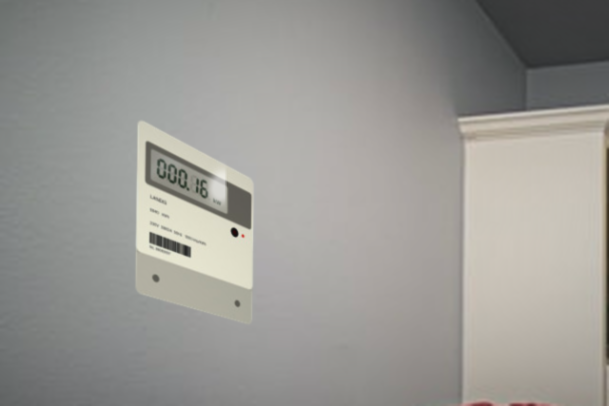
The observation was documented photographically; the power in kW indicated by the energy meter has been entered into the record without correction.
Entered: 0.16 kW
